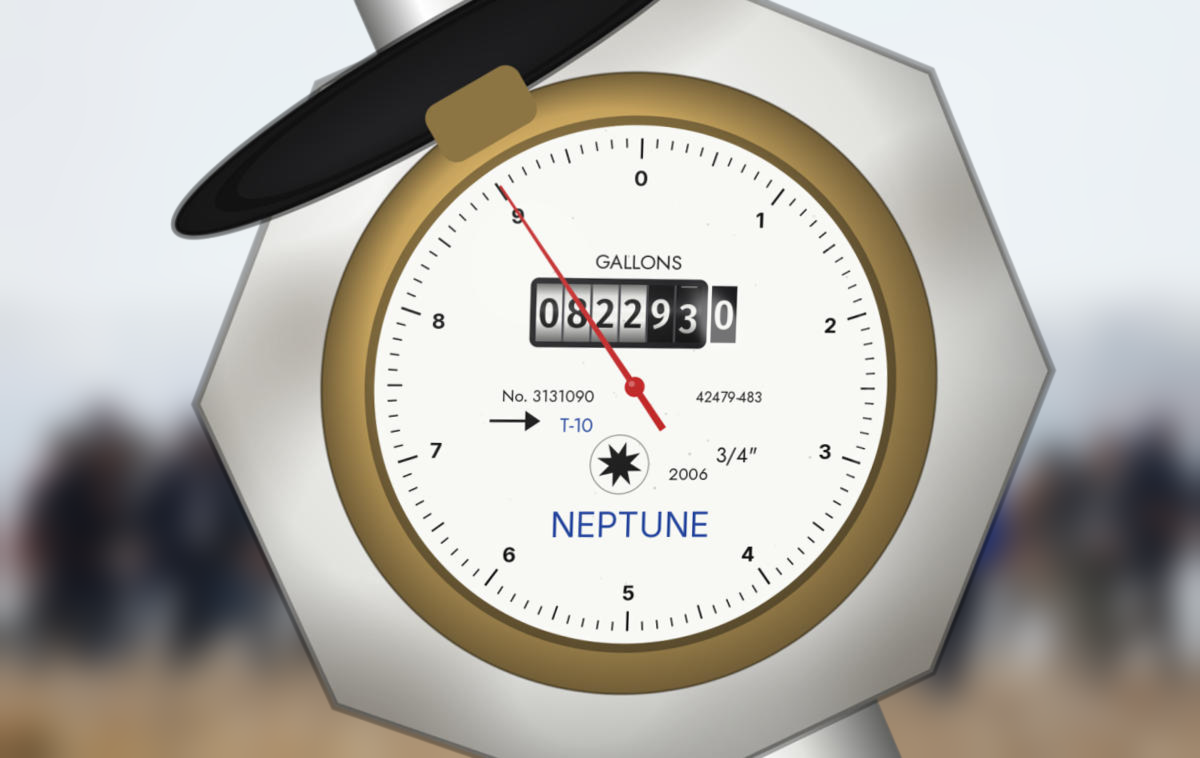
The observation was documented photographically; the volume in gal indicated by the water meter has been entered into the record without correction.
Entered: 822929.0 gal
